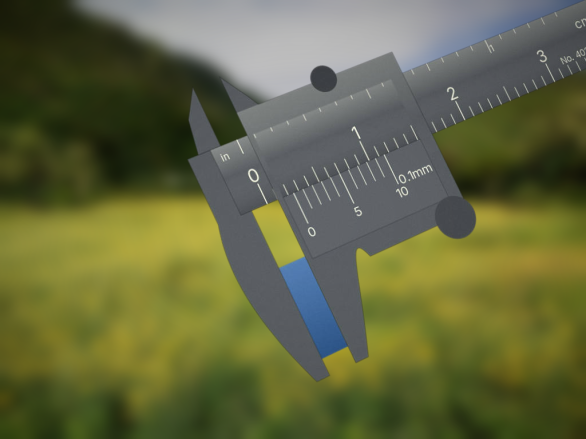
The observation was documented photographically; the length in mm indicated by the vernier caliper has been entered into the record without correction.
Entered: 2.5 mm
